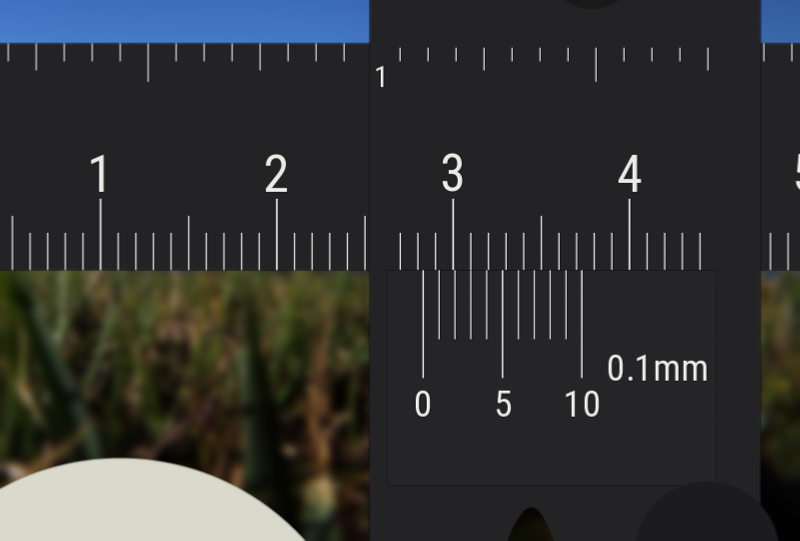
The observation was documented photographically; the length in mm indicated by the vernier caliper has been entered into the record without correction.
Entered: 28.3 mm
